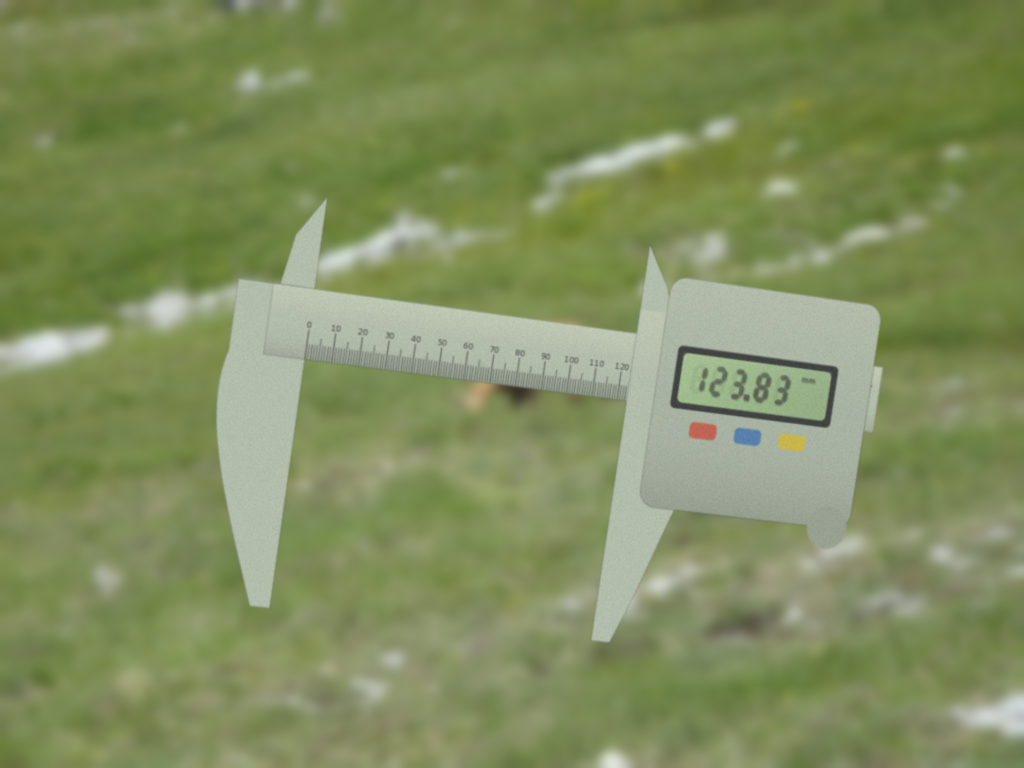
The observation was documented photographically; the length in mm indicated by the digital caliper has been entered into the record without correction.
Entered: 123.83 mm
